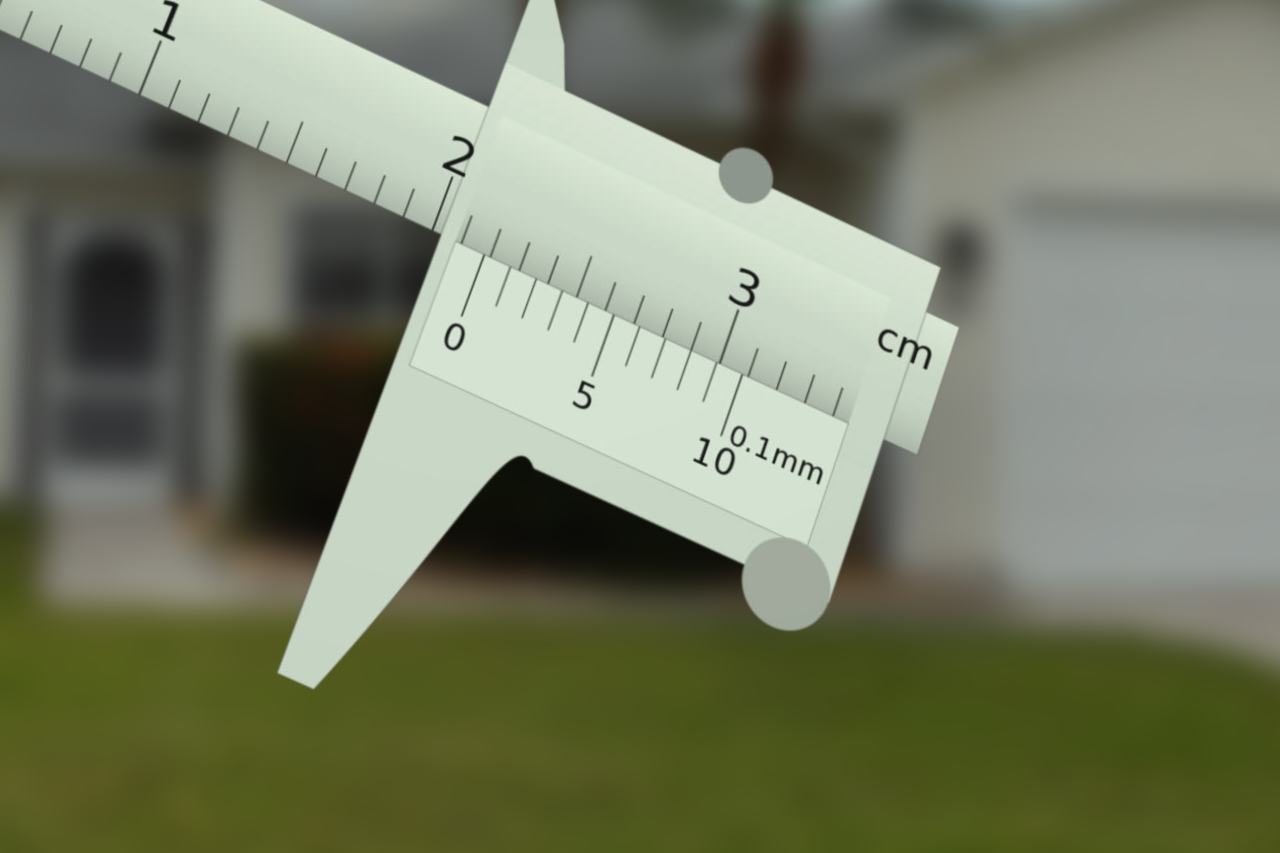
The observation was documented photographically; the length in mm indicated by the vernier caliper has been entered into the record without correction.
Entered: 21.8 mm
